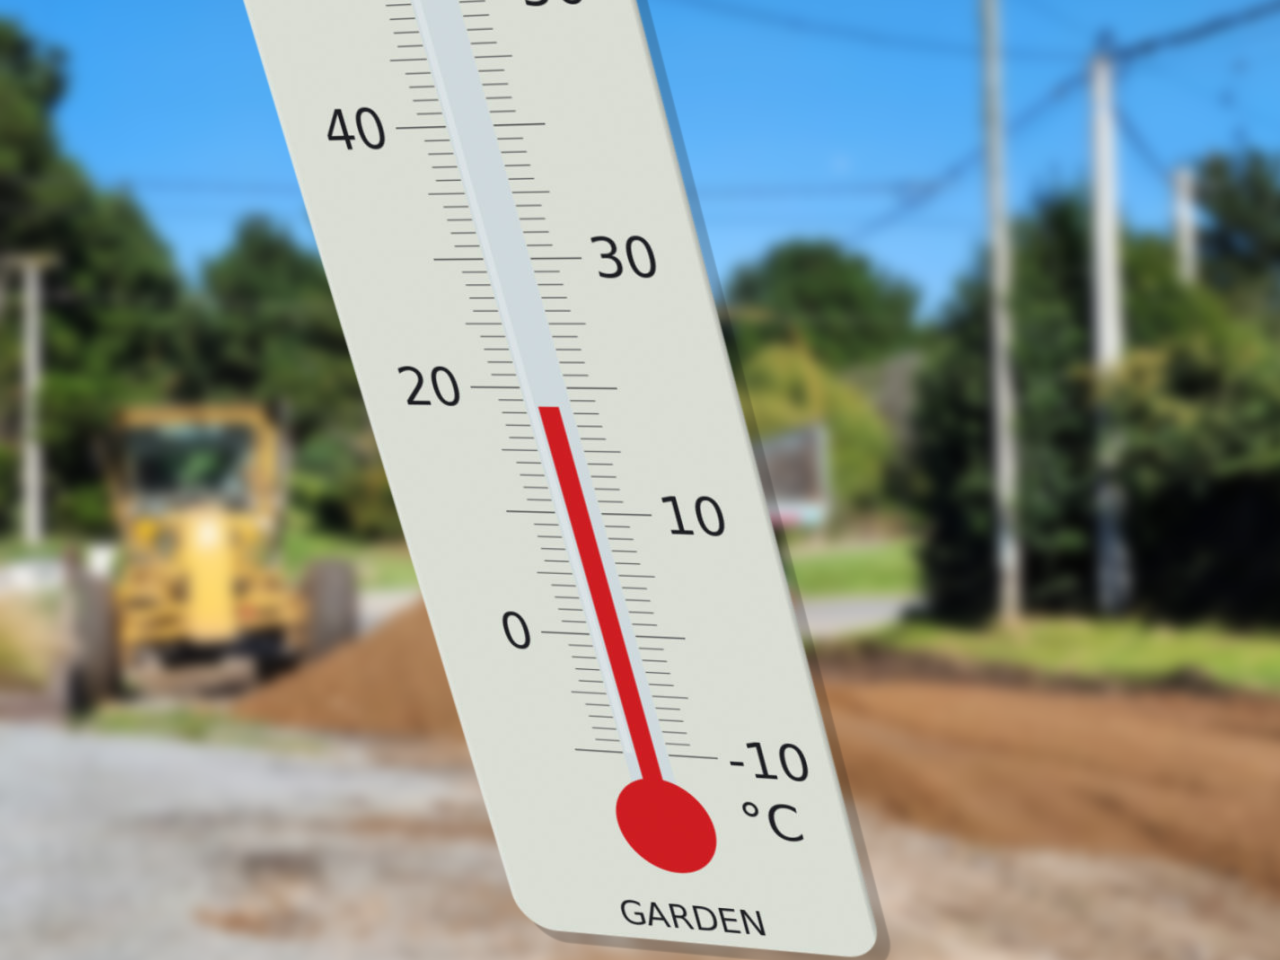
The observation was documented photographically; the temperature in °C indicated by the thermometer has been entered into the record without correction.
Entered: 18.5 °C
